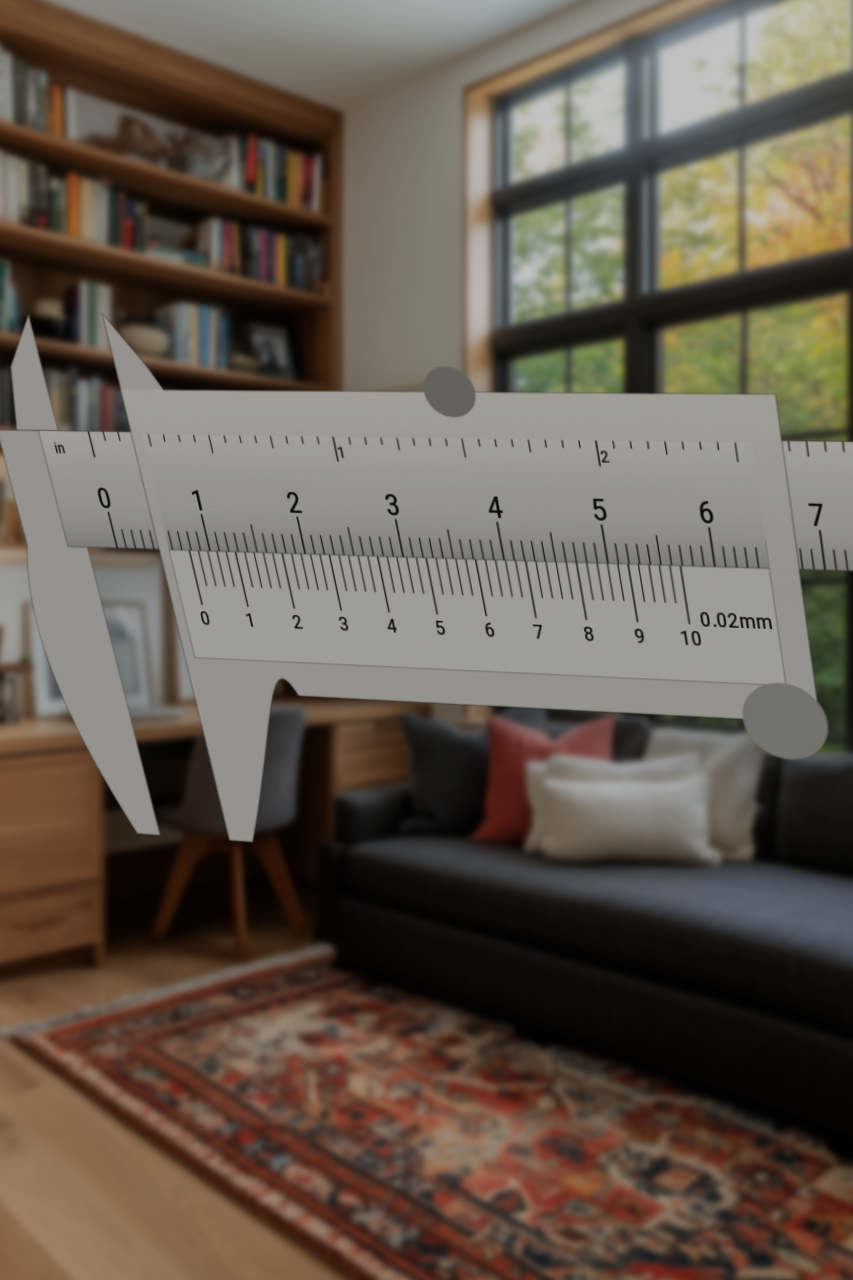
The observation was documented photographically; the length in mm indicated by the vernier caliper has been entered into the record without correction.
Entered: 7.8 mm
